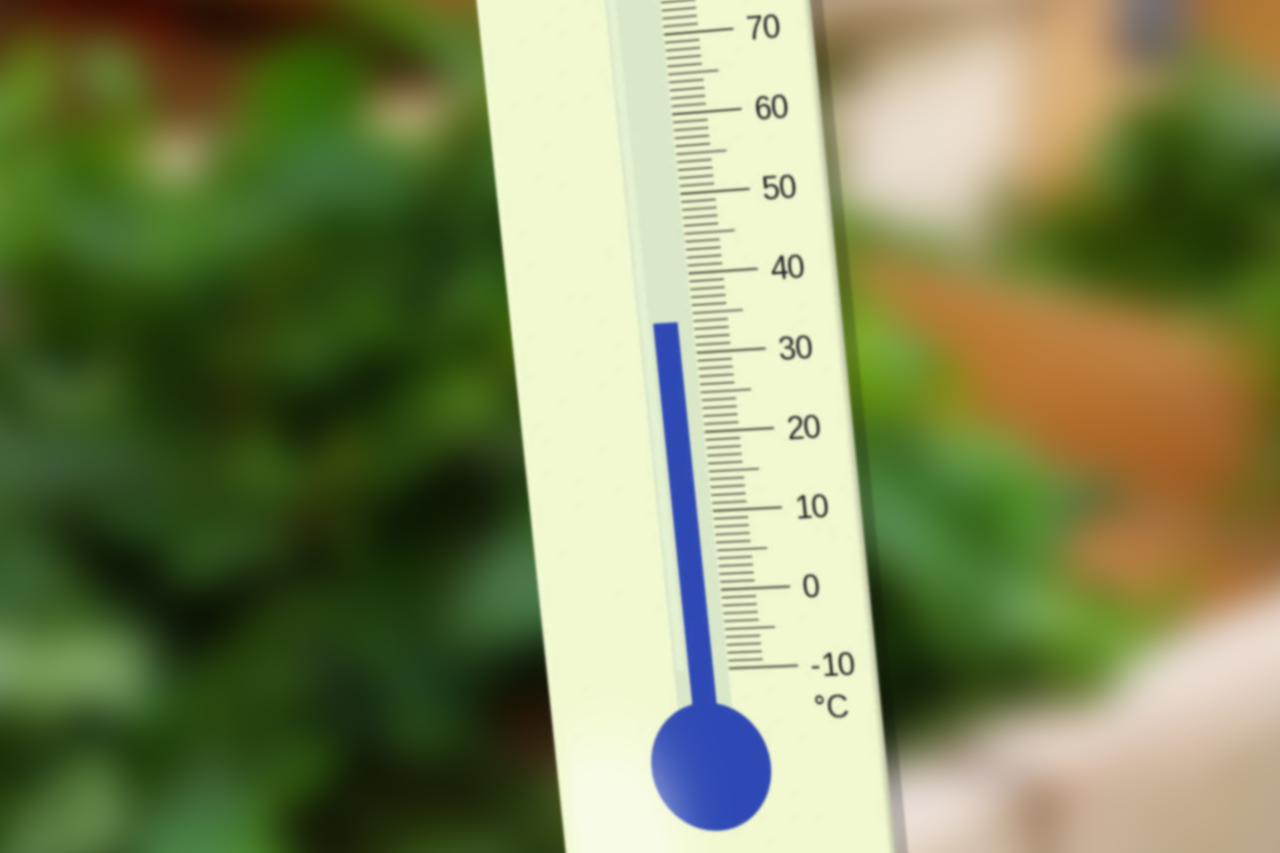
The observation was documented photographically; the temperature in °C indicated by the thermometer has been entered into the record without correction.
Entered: 34 °C
